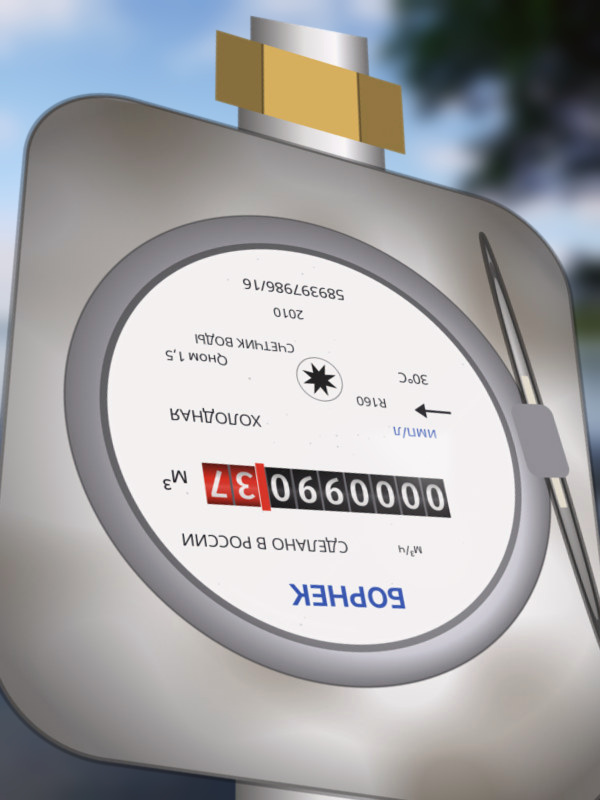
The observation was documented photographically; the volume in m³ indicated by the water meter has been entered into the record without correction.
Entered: 990.37 m³
